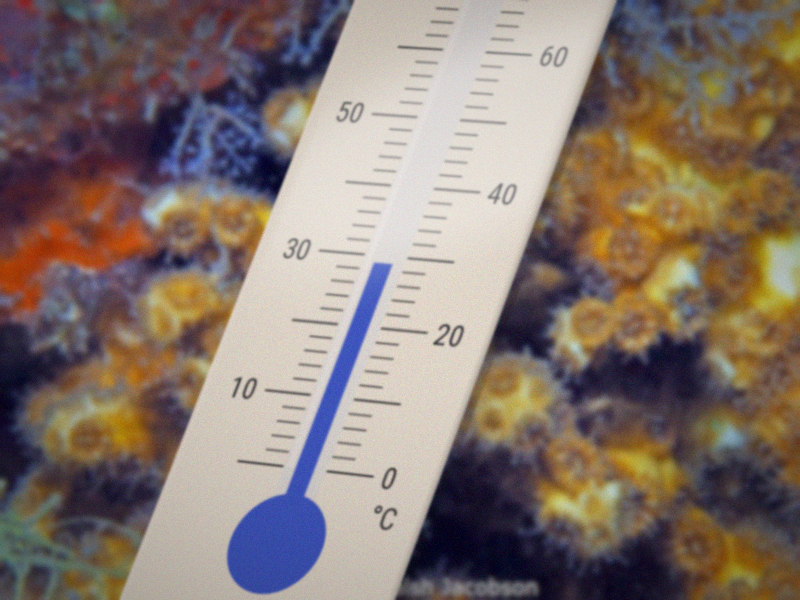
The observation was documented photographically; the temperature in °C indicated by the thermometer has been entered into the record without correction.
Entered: 29 °C
